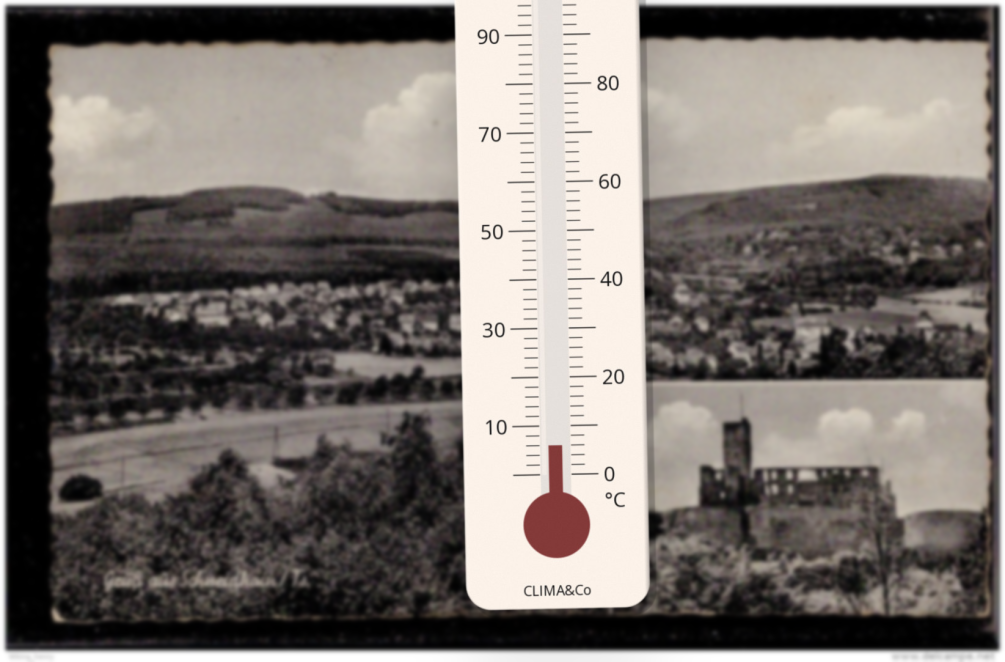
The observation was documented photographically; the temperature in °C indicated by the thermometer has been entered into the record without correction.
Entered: 6 °C
